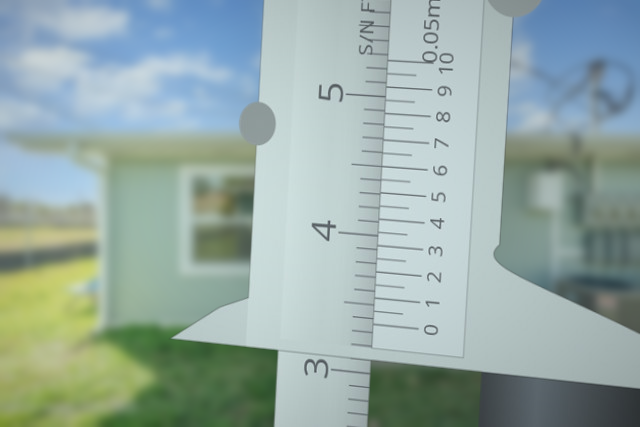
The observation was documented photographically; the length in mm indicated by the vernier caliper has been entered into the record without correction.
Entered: 33.6 mm
